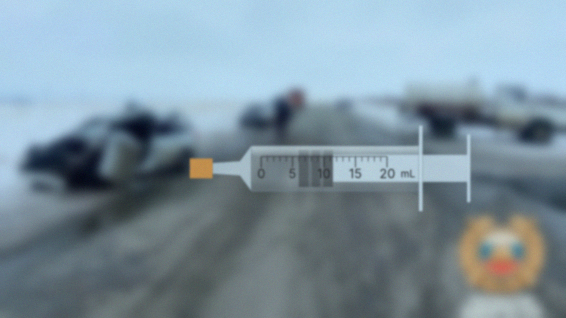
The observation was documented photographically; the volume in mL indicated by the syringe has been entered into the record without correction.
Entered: 6 mL
